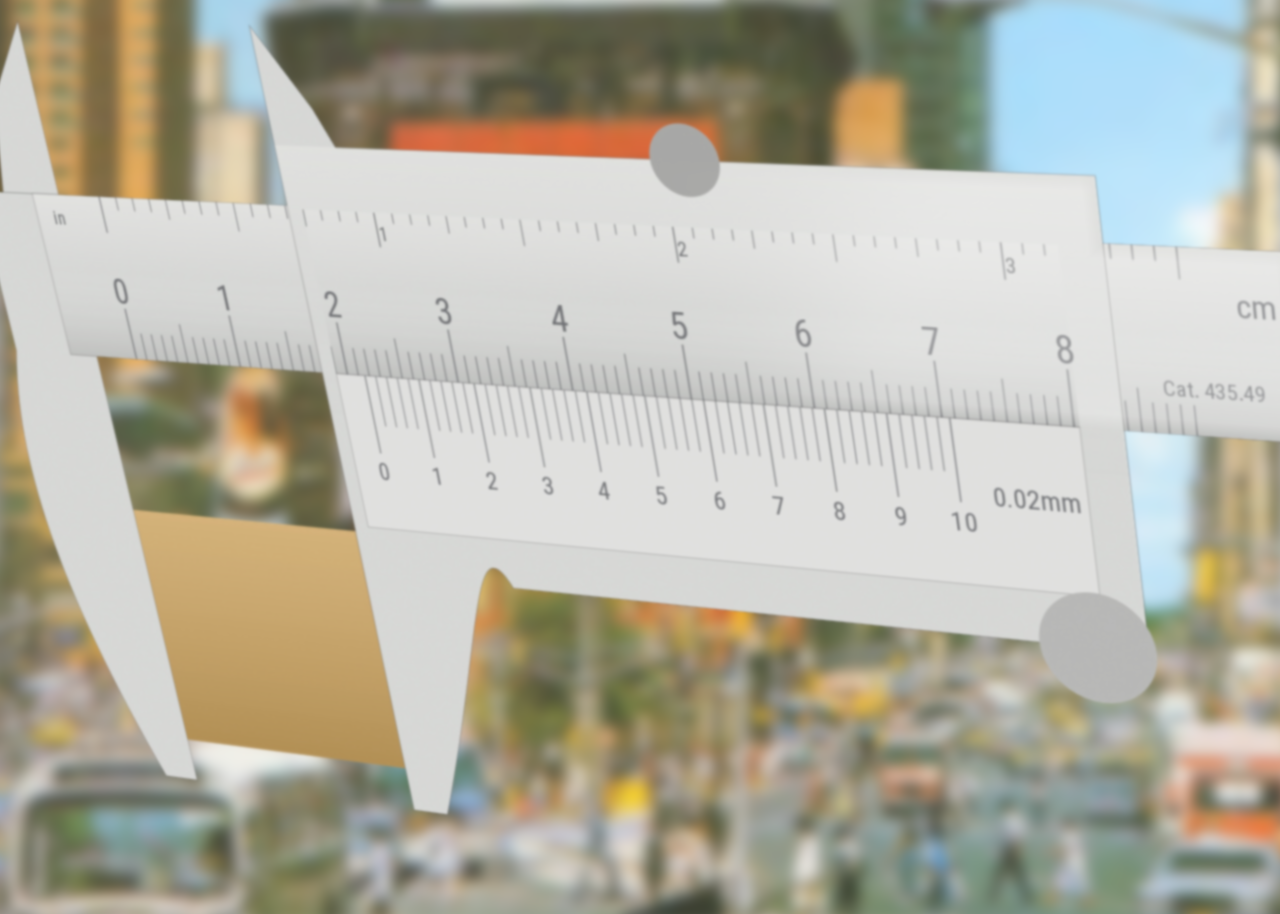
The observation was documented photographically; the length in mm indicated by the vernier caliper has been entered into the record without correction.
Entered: 21.6 mm
